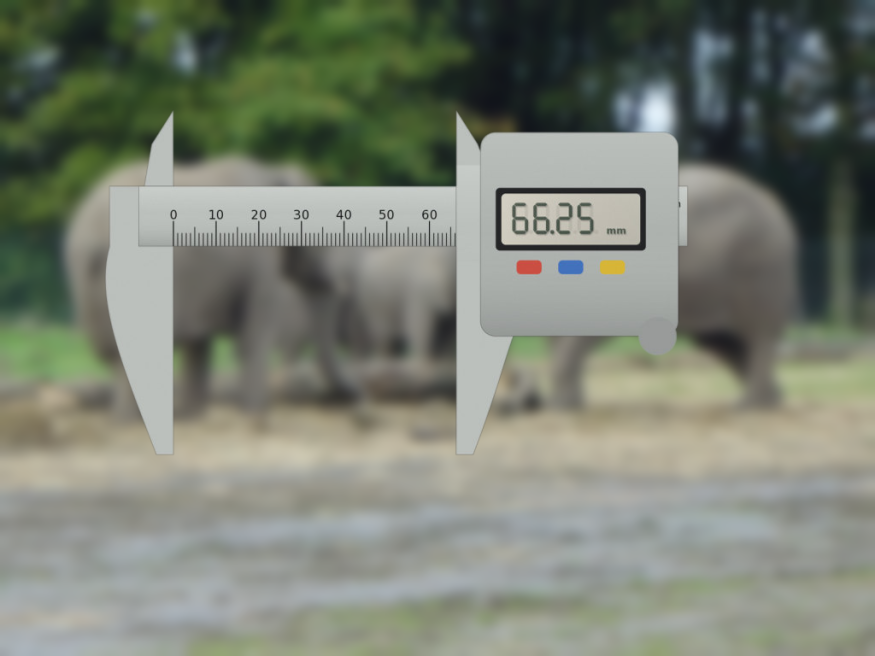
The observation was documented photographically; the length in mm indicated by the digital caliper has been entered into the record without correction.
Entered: 66.25 mm
